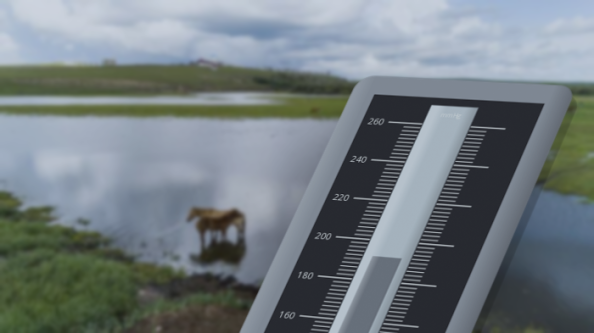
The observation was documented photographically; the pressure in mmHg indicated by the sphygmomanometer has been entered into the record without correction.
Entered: 192 mmHg
